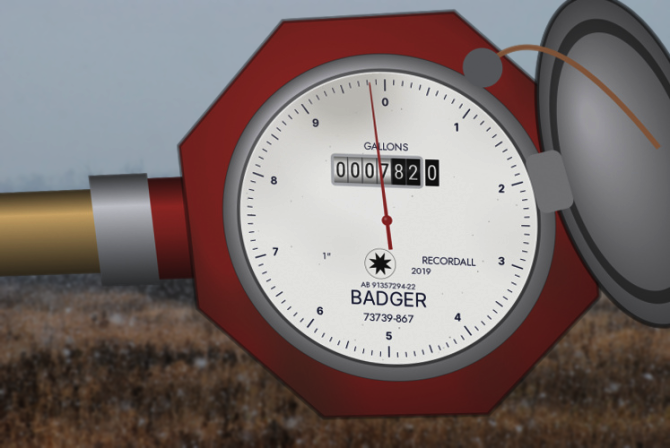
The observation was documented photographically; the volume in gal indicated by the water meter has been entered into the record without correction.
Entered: 7819.8 gal
